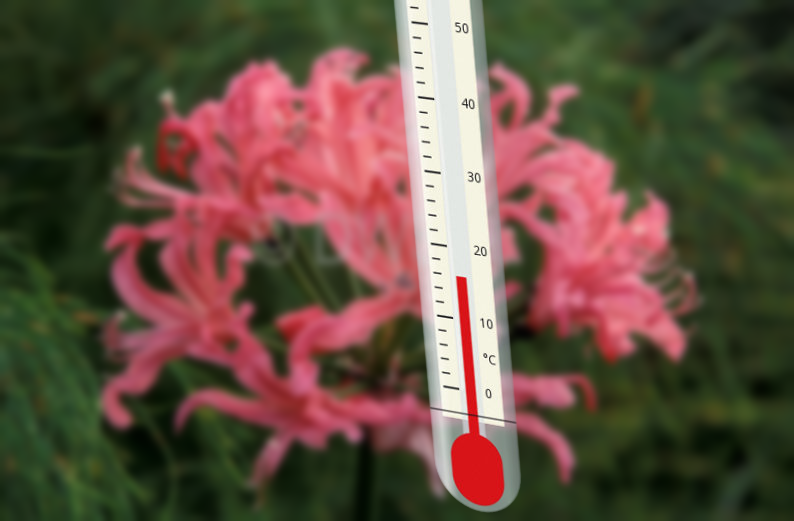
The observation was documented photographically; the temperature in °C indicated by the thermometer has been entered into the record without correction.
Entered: 16 °C
